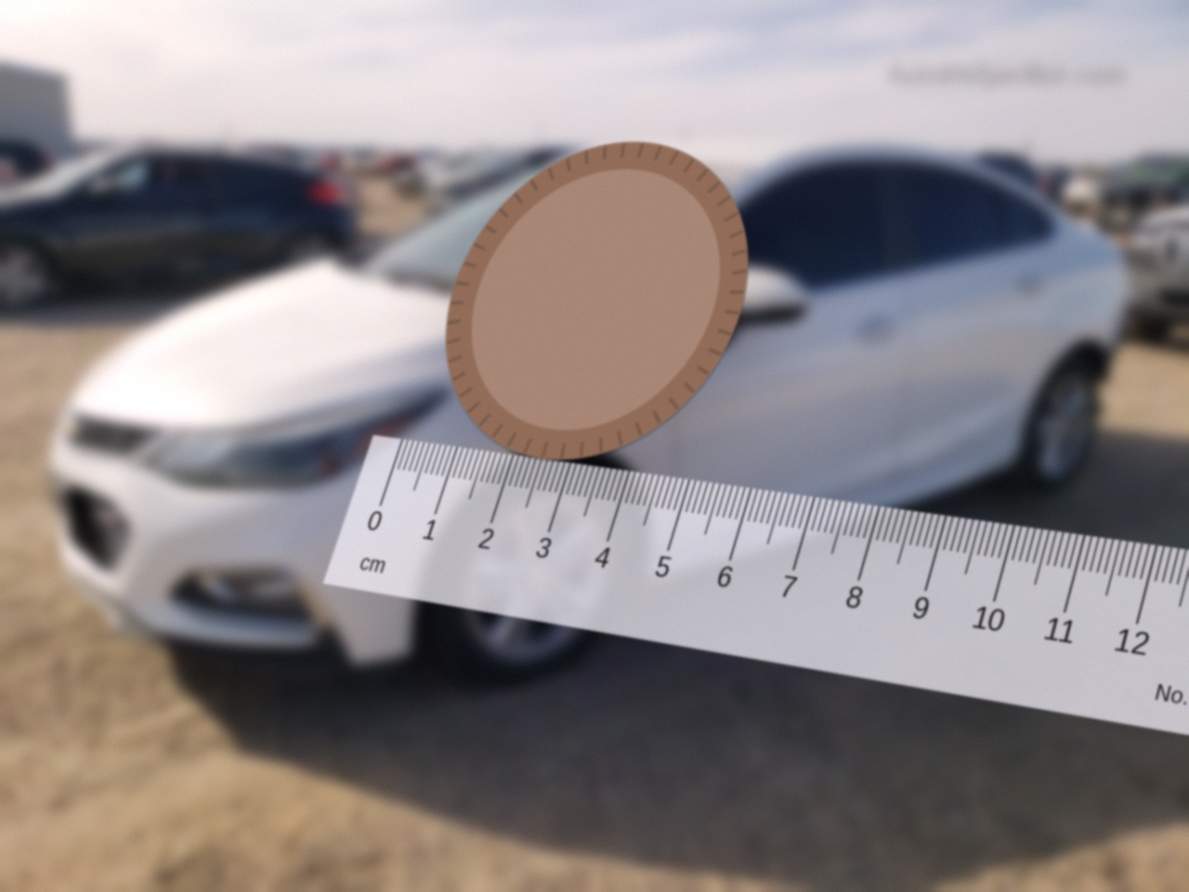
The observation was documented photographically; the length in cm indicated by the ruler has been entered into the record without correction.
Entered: 5 cm
